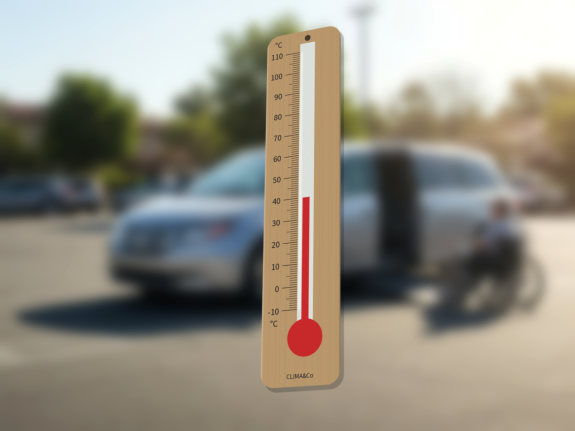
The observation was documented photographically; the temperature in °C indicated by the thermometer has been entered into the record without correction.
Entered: 40 °C
